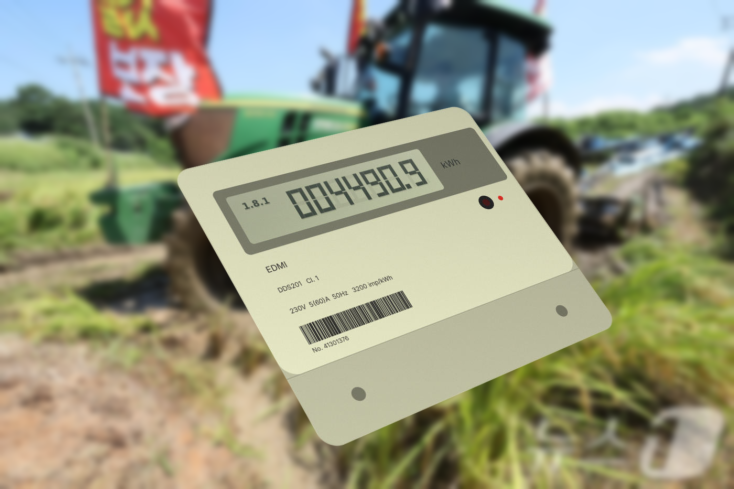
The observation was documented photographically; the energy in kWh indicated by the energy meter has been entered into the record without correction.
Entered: 4490.9 kWh
